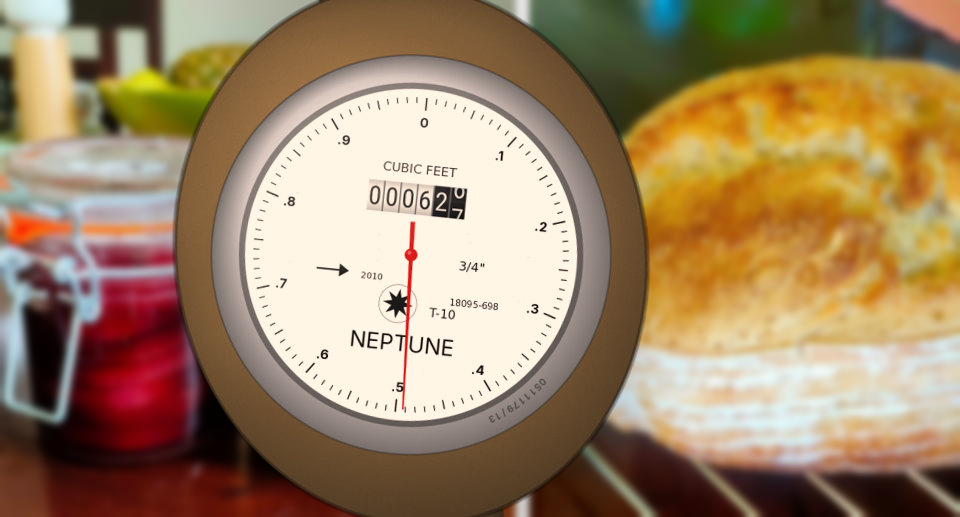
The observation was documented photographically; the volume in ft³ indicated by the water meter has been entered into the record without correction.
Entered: 626.49 ft³
